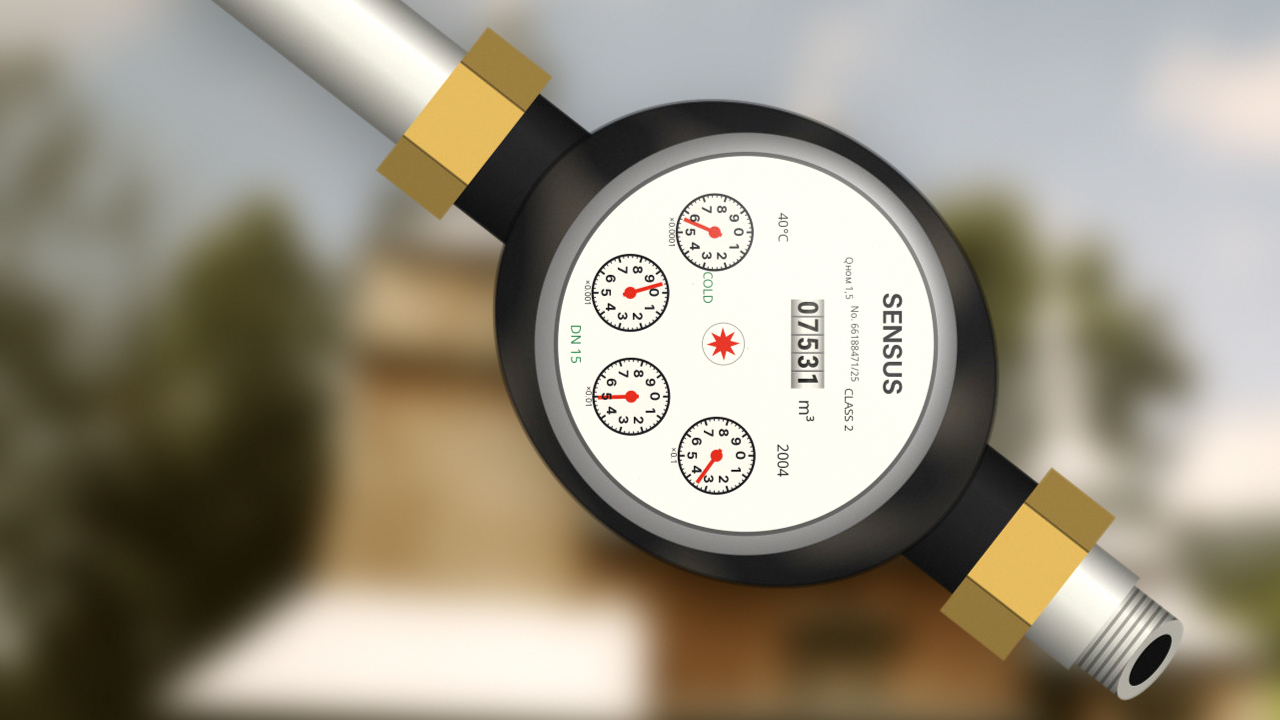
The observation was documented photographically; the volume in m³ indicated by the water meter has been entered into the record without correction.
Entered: 7531.3495 m³
